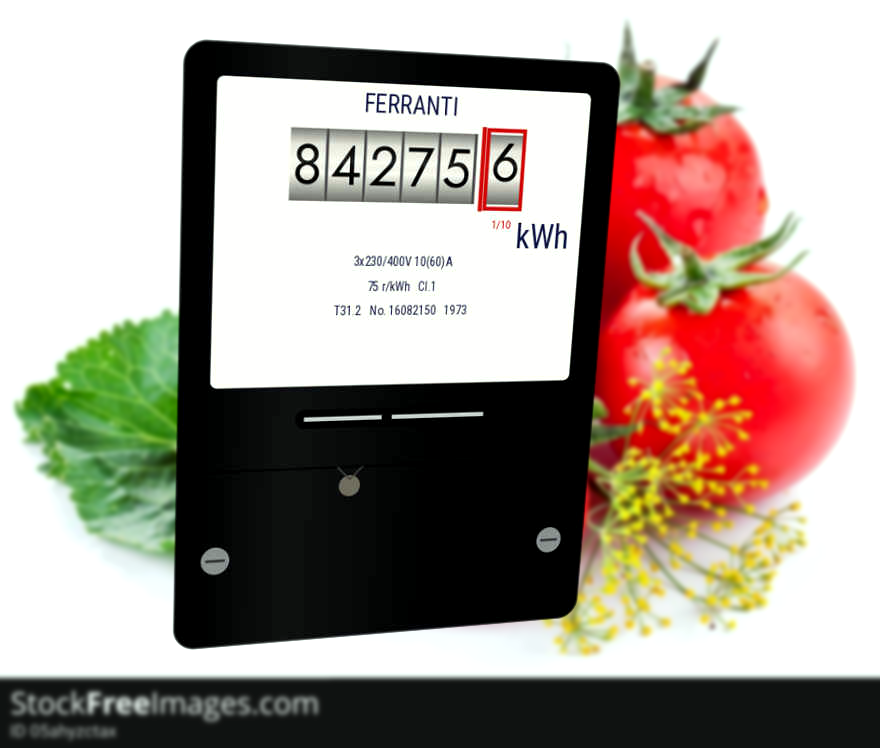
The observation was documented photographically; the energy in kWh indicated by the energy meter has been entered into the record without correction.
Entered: 84275.6 kWh
